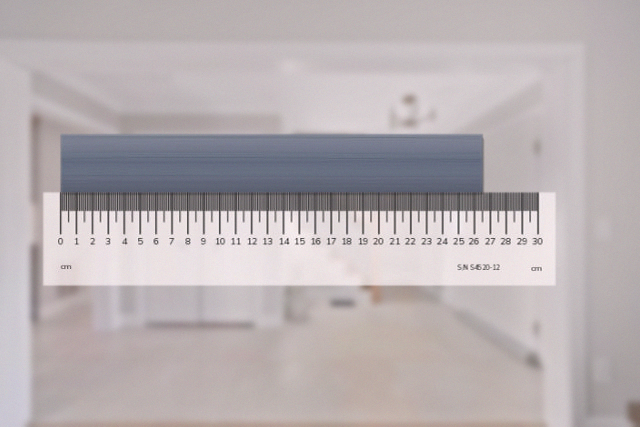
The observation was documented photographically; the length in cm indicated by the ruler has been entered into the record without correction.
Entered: 26.5 cm
